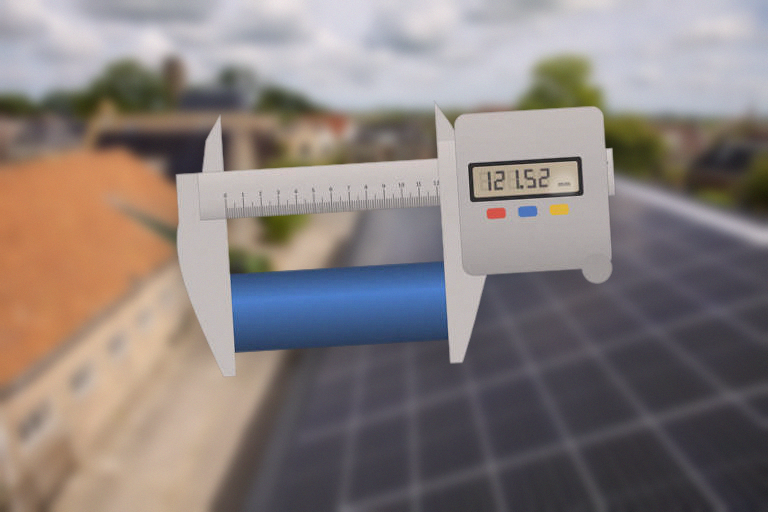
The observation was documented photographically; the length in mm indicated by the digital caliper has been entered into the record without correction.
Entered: 121.52 mm
